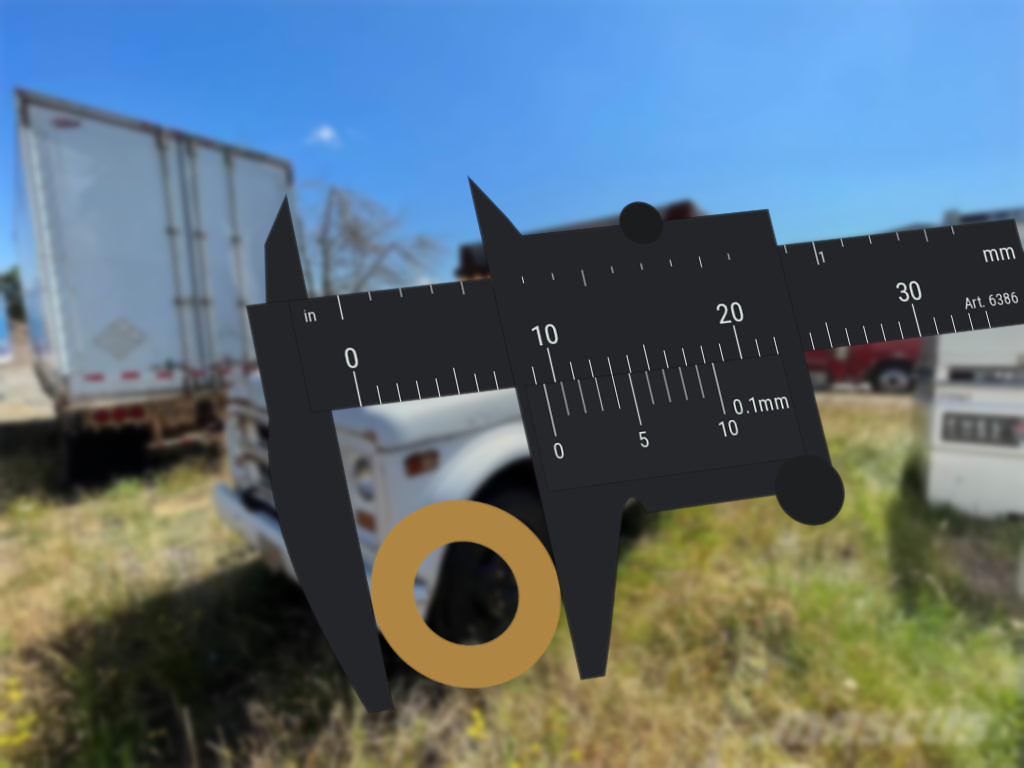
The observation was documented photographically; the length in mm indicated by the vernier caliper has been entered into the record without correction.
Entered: 9.4 mm
